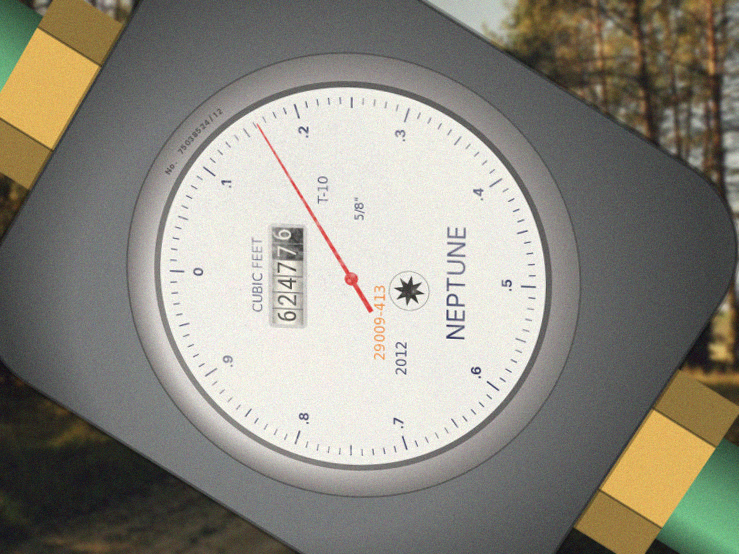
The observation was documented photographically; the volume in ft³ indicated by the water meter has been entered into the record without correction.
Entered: 624776.16 ft³
